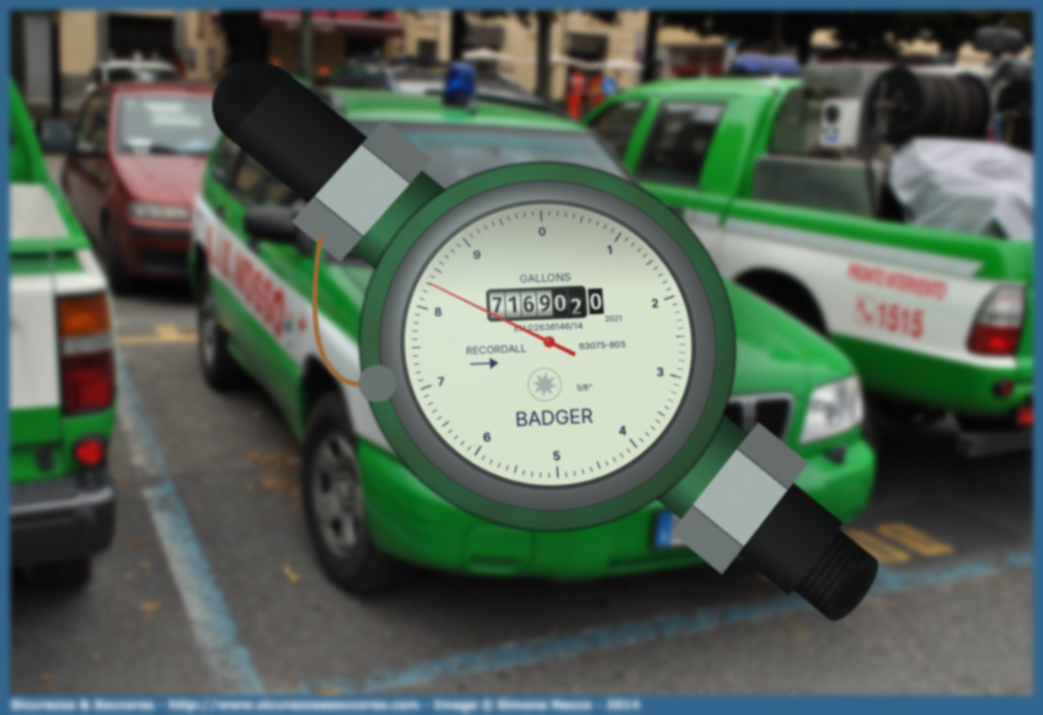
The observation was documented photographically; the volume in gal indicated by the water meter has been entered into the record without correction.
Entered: 7169018.3 gal
